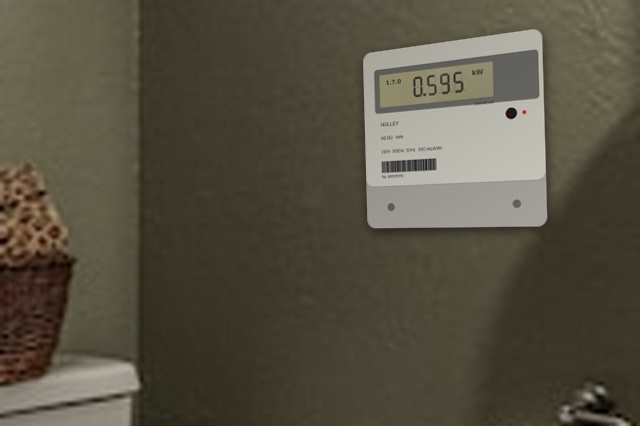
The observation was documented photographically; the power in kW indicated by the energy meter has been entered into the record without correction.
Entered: 0.595 kW
